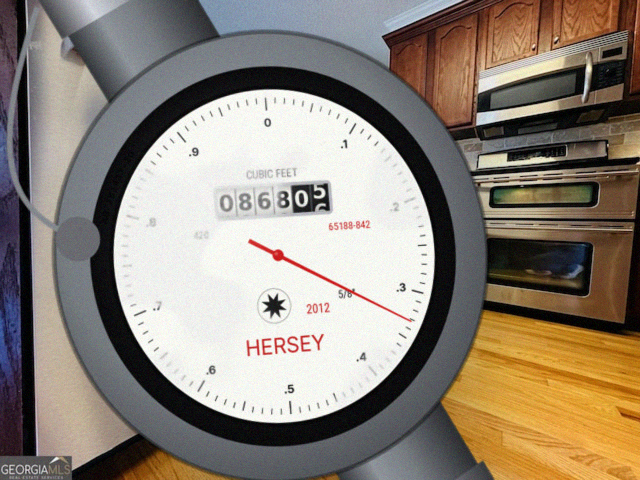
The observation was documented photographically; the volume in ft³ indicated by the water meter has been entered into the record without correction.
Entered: 86805.33 ft³
